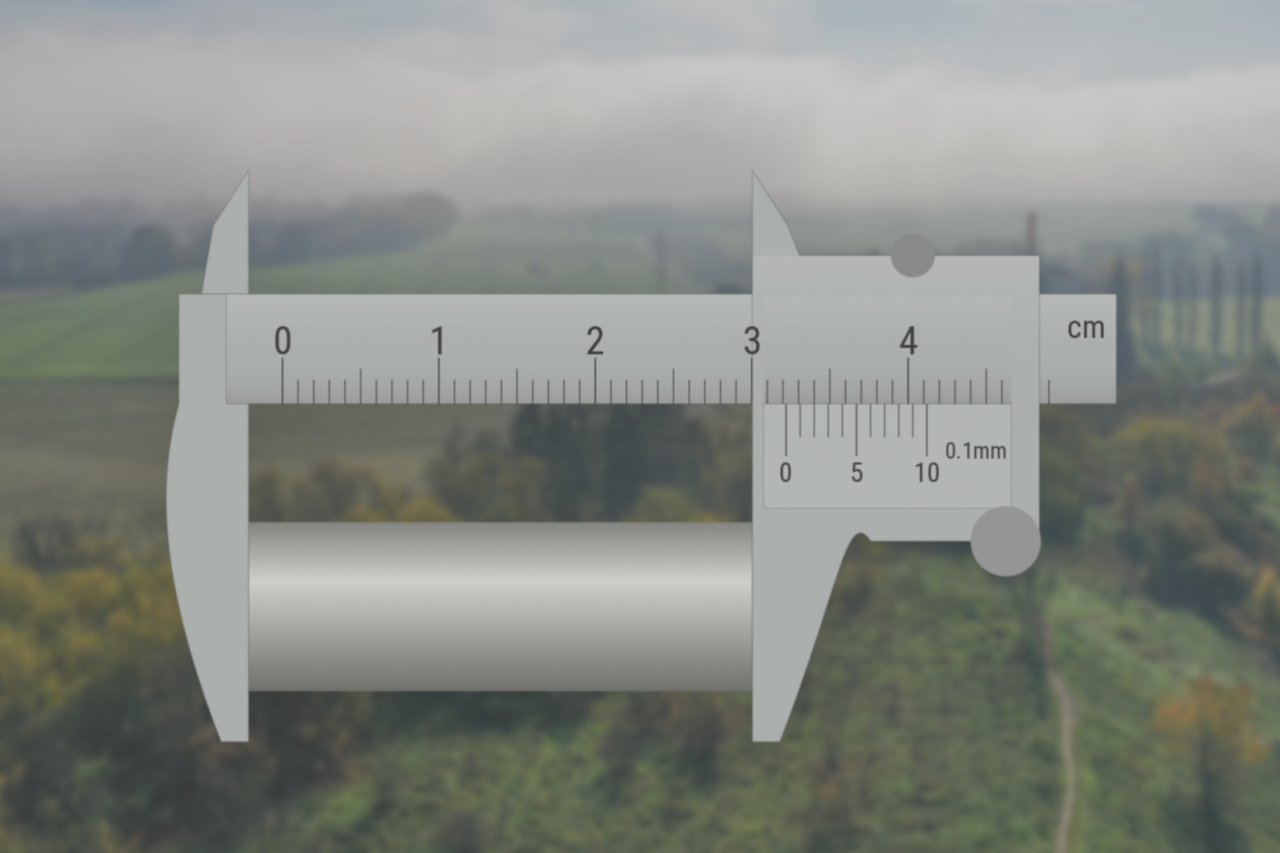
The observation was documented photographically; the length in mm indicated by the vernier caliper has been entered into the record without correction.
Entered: 32.2 mm
